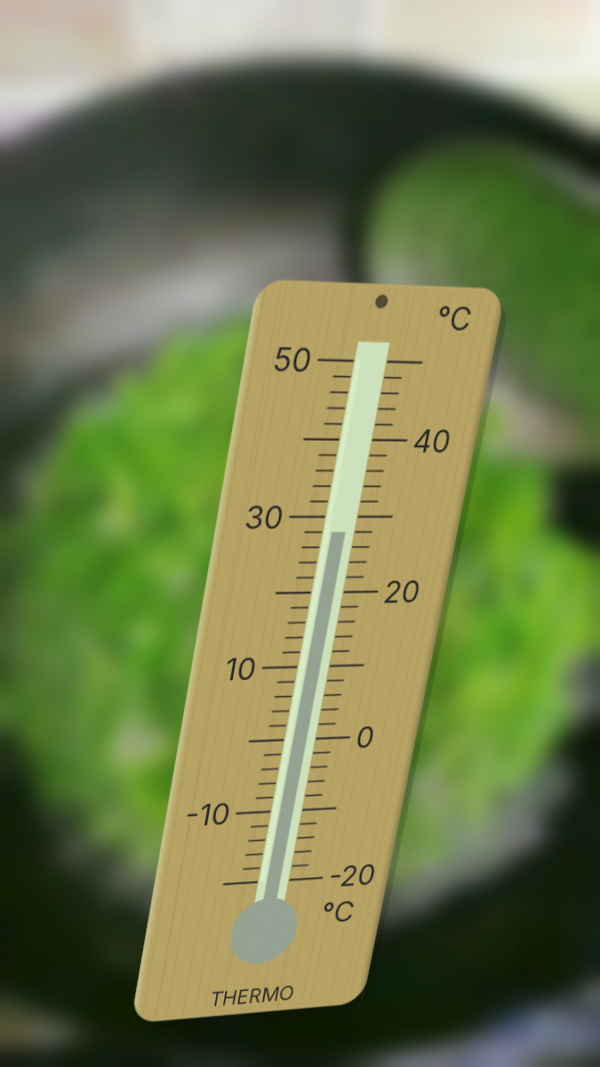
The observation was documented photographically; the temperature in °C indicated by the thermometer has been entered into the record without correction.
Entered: 28 °C
